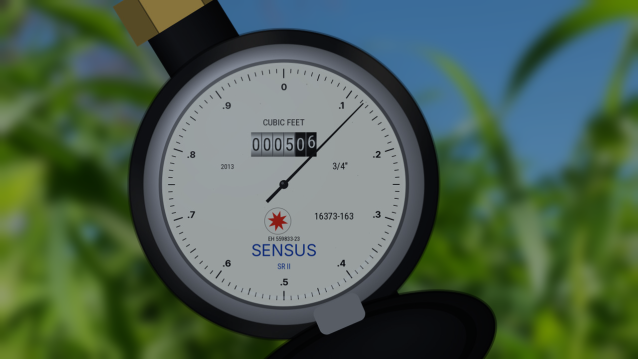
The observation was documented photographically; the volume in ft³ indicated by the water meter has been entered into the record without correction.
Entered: 506.12 ft³
